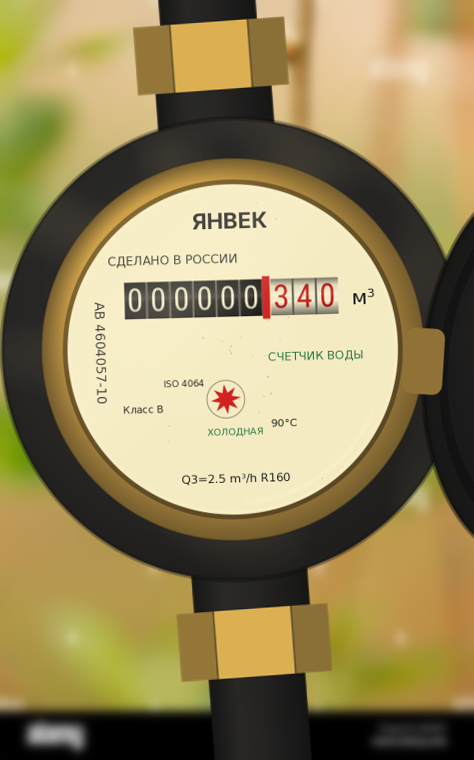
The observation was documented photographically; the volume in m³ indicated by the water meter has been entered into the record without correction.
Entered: 0.340 m³
